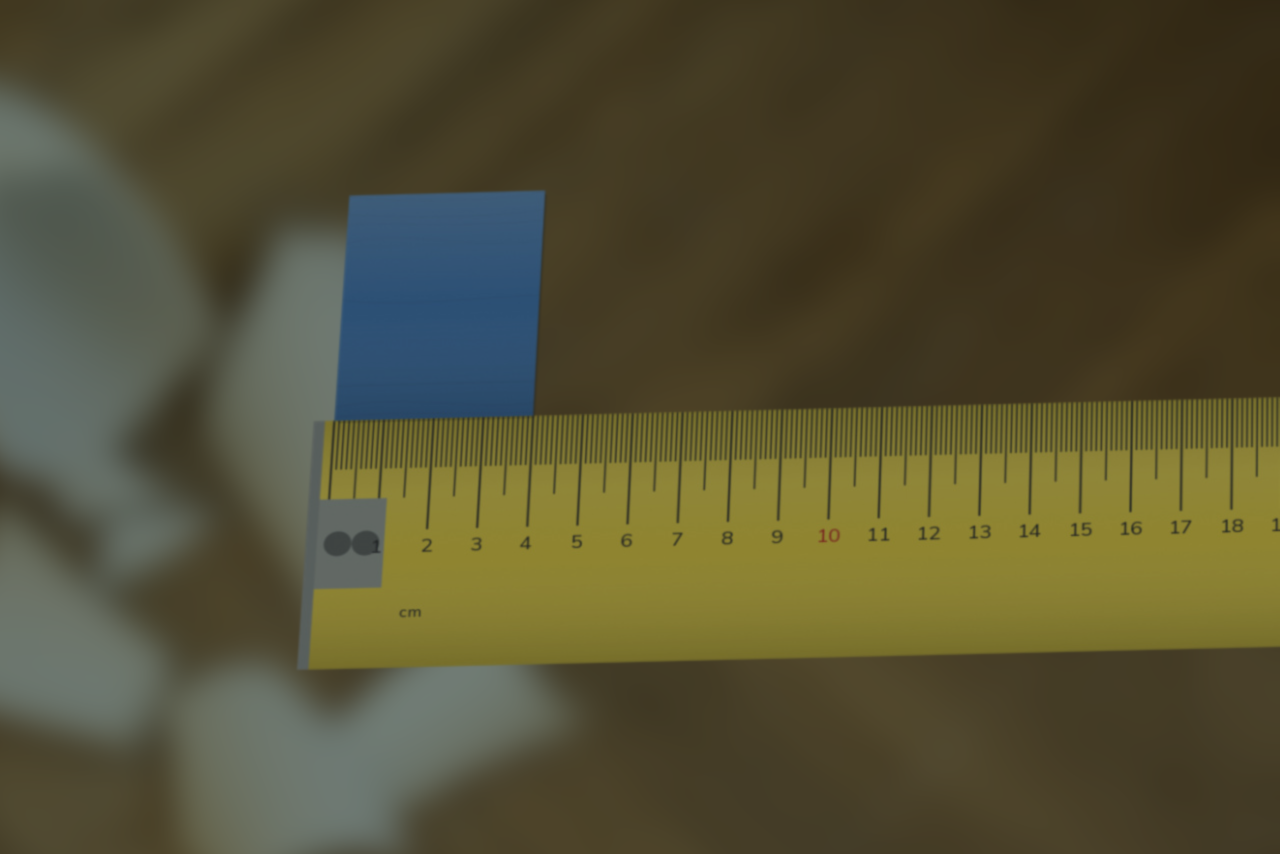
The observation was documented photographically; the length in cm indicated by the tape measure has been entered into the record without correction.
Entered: 4 cm
